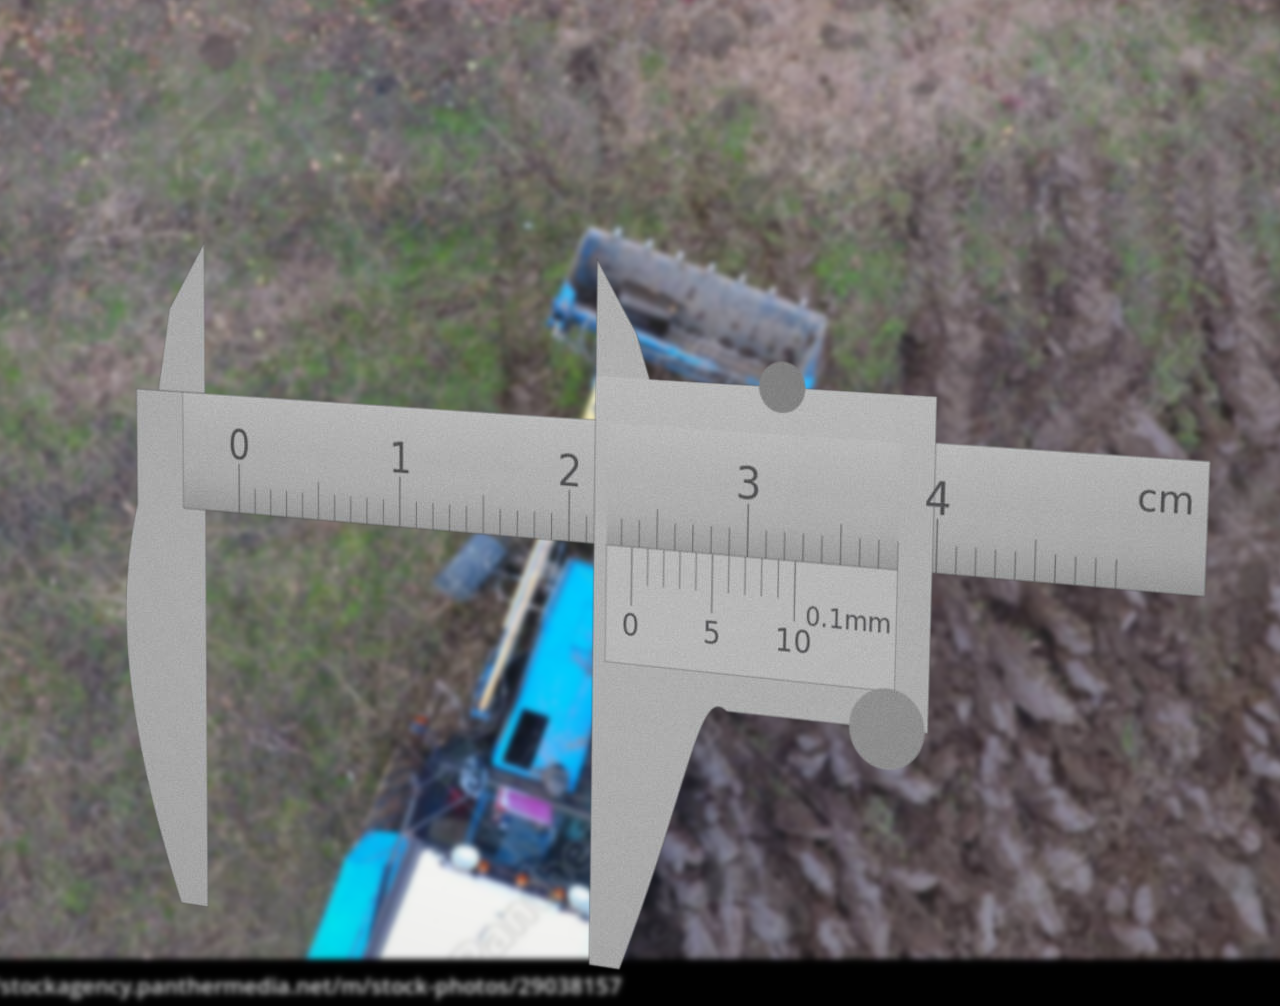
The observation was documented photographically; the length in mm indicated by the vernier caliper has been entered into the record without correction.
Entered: 23.6 mm
